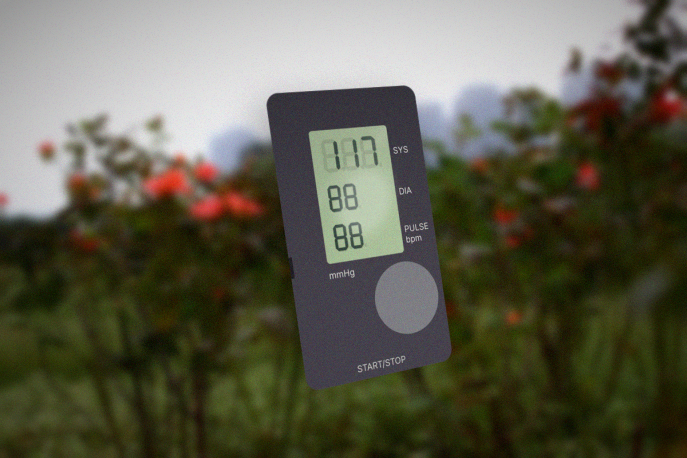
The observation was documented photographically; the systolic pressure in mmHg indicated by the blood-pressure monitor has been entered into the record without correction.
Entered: 117 mmHg
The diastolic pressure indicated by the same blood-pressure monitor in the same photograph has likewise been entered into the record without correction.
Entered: 88 mmHg
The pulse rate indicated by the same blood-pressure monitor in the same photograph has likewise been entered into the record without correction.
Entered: 88 bpm
